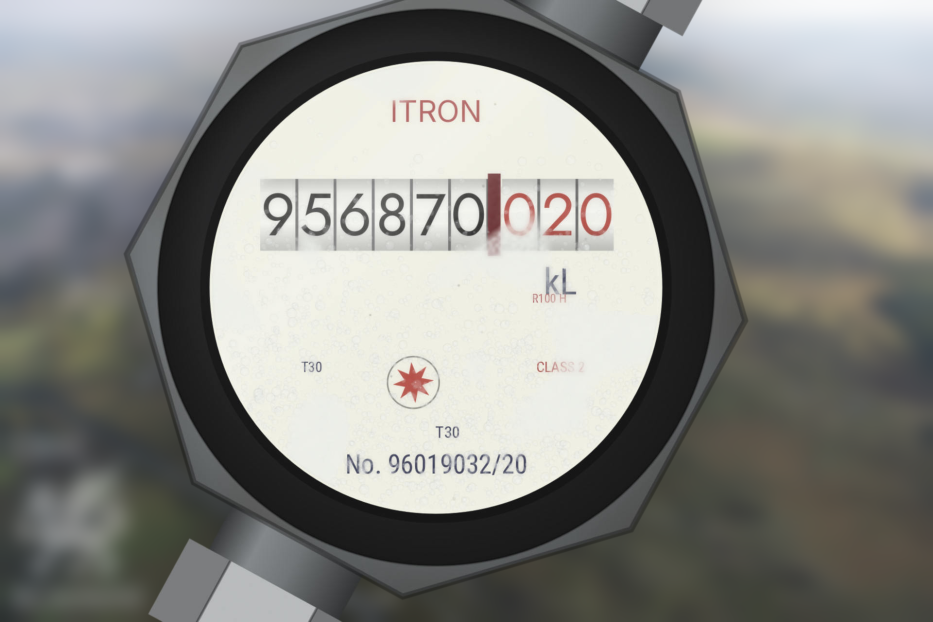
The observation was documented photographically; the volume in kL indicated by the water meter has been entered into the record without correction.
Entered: 956870.020 kL
